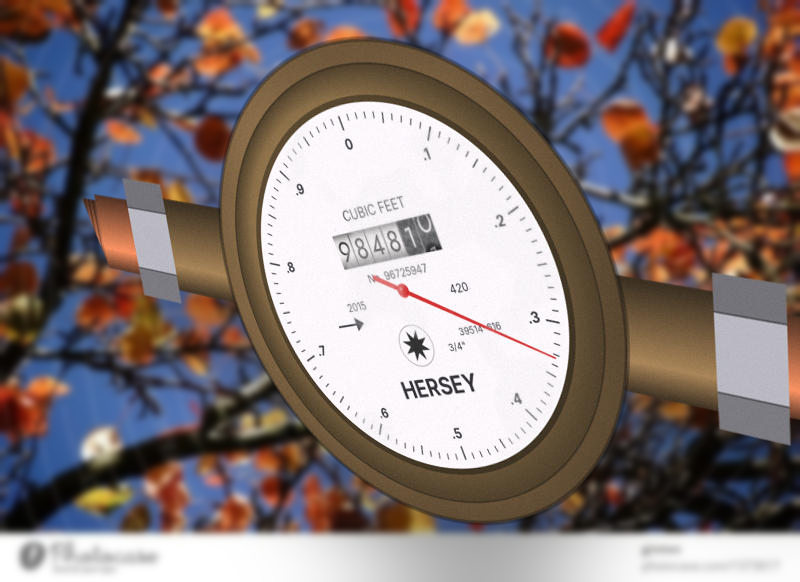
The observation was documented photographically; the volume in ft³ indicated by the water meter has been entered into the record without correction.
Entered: 984810.33 ft³
